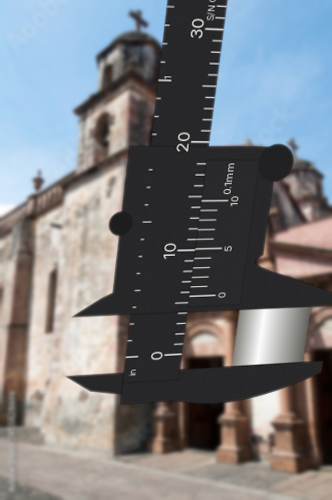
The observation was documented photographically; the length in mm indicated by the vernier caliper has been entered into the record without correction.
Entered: 5.6 mm
